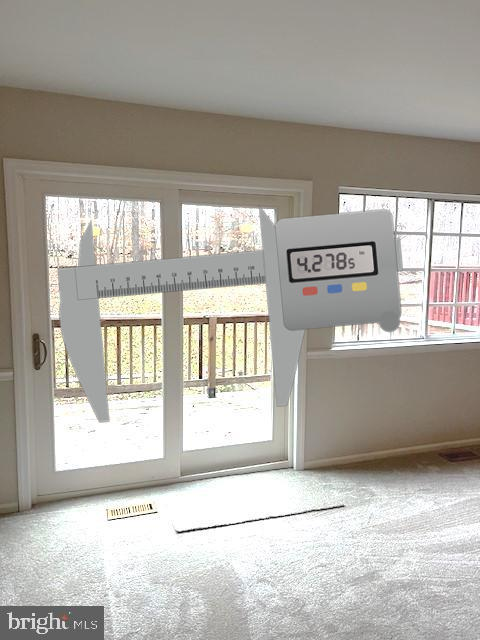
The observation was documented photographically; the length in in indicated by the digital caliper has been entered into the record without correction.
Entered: 4.2785 in
